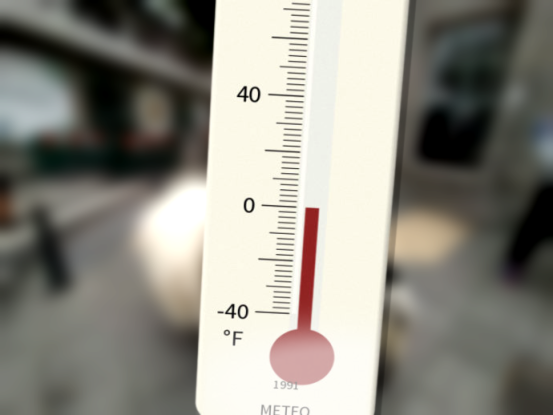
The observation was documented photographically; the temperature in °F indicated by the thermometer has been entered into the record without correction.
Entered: 0 °F
